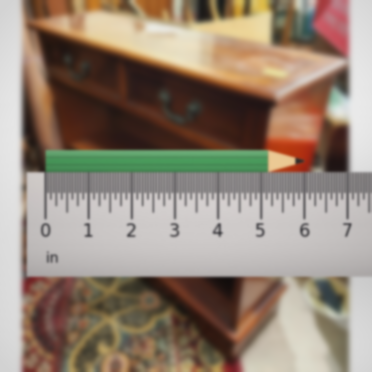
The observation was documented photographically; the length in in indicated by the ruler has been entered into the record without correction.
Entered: 6 in
